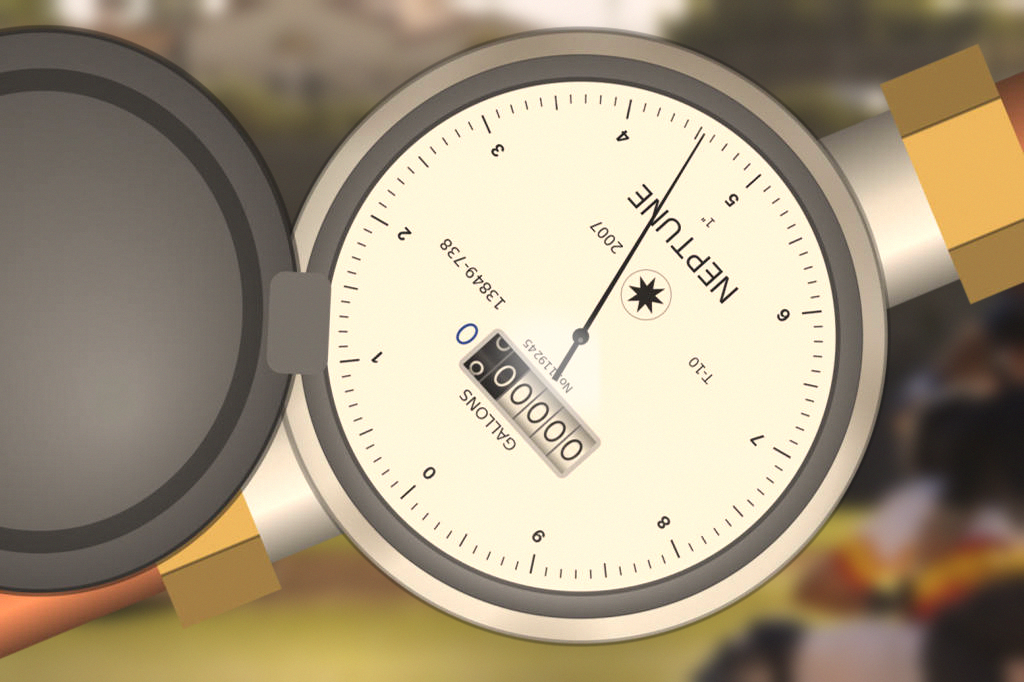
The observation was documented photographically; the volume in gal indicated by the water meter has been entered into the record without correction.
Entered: 84.5 gal
